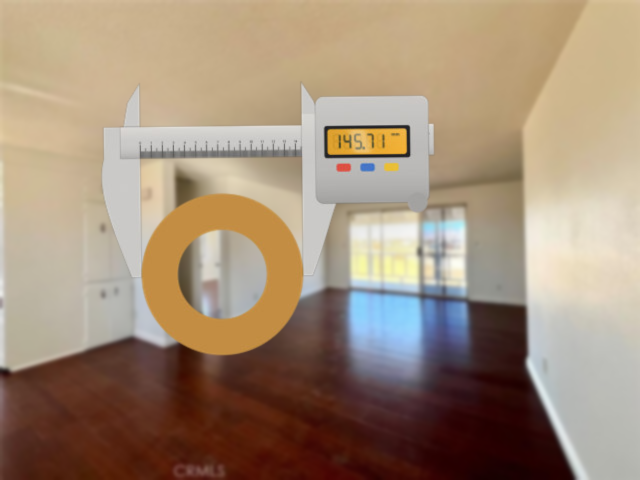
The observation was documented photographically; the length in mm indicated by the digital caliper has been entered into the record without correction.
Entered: 145.71 mm
